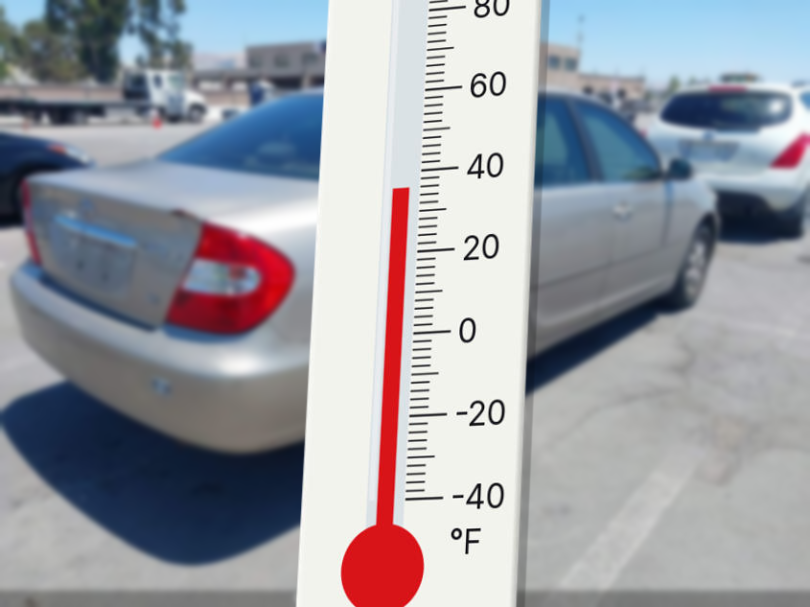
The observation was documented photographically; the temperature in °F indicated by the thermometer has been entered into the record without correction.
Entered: 36 °F
